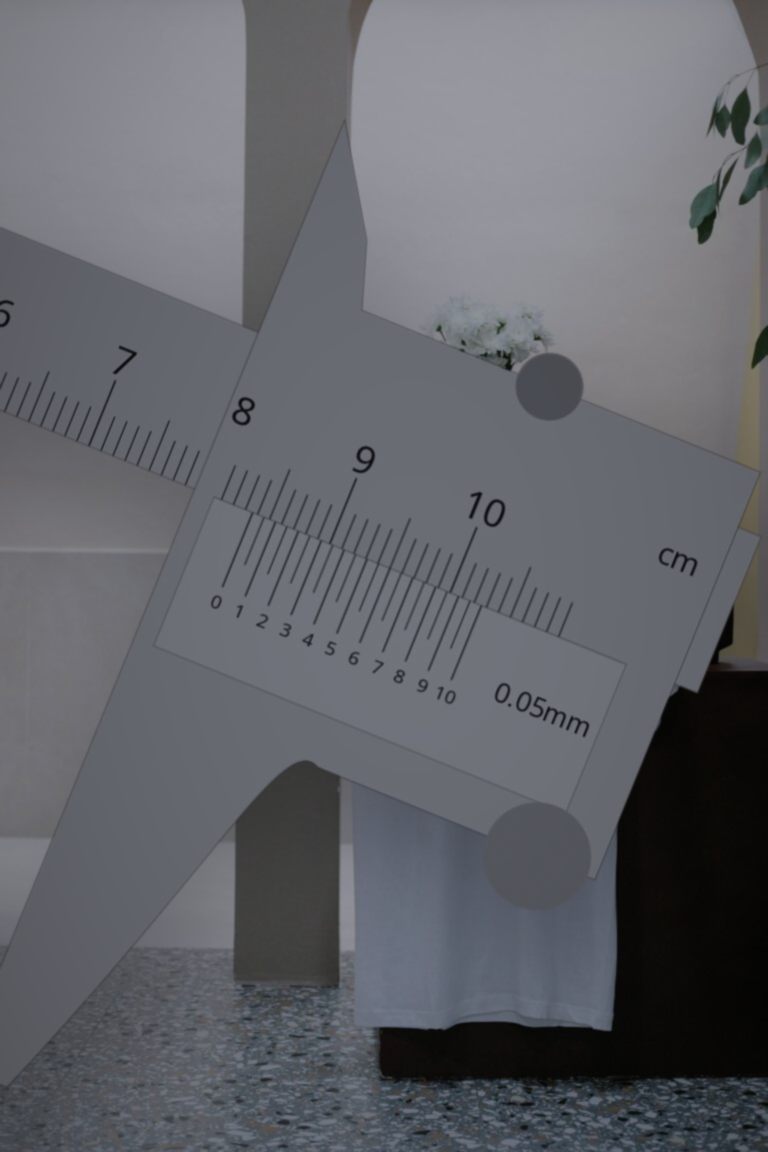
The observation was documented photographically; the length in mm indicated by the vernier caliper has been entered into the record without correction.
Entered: 83.6 mm
